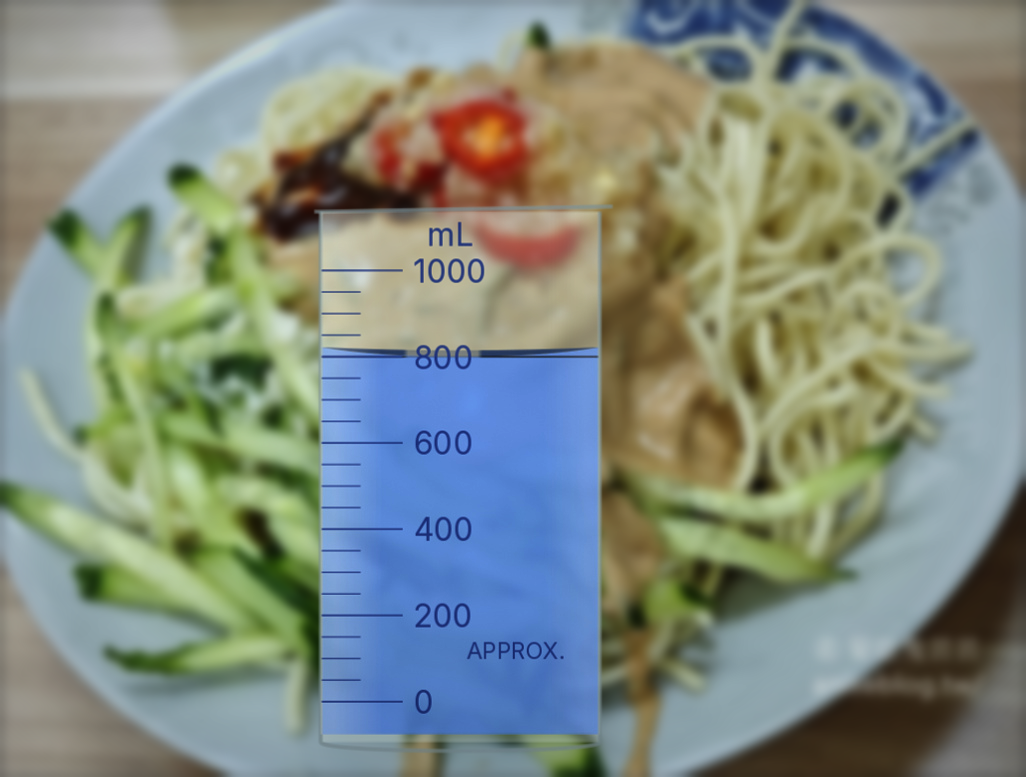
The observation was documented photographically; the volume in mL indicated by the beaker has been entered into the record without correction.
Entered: 800 mL
